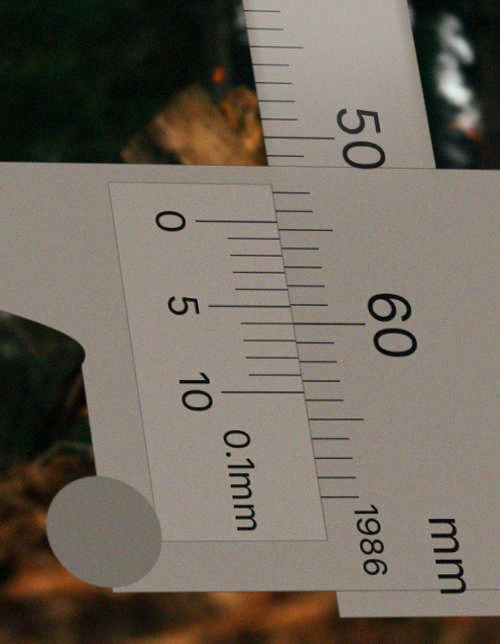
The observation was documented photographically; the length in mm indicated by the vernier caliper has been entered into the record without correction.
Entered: 54.6 mm
